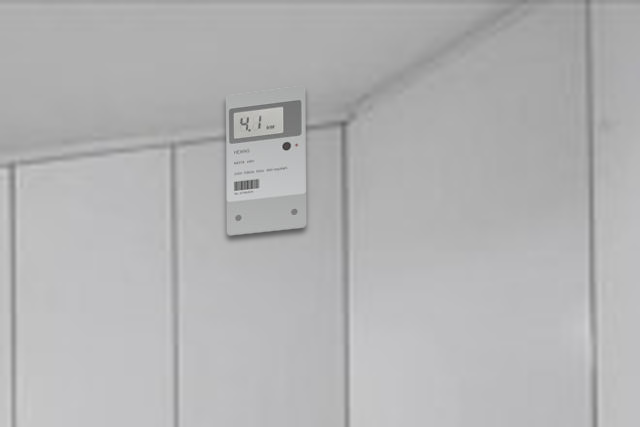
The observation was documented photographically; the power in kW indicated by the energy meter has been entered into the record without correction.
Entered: 4.1 kW
